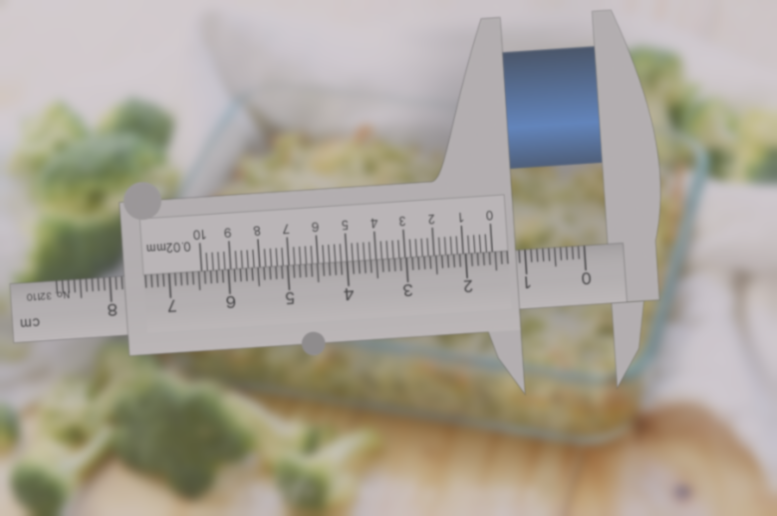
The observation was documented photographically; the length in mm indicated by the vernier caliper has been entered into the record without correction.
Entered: 15.5 mm
